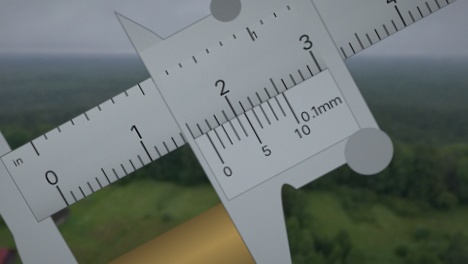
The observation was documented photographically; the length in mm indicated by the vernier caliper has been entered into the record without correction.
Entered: 16.4 mm
